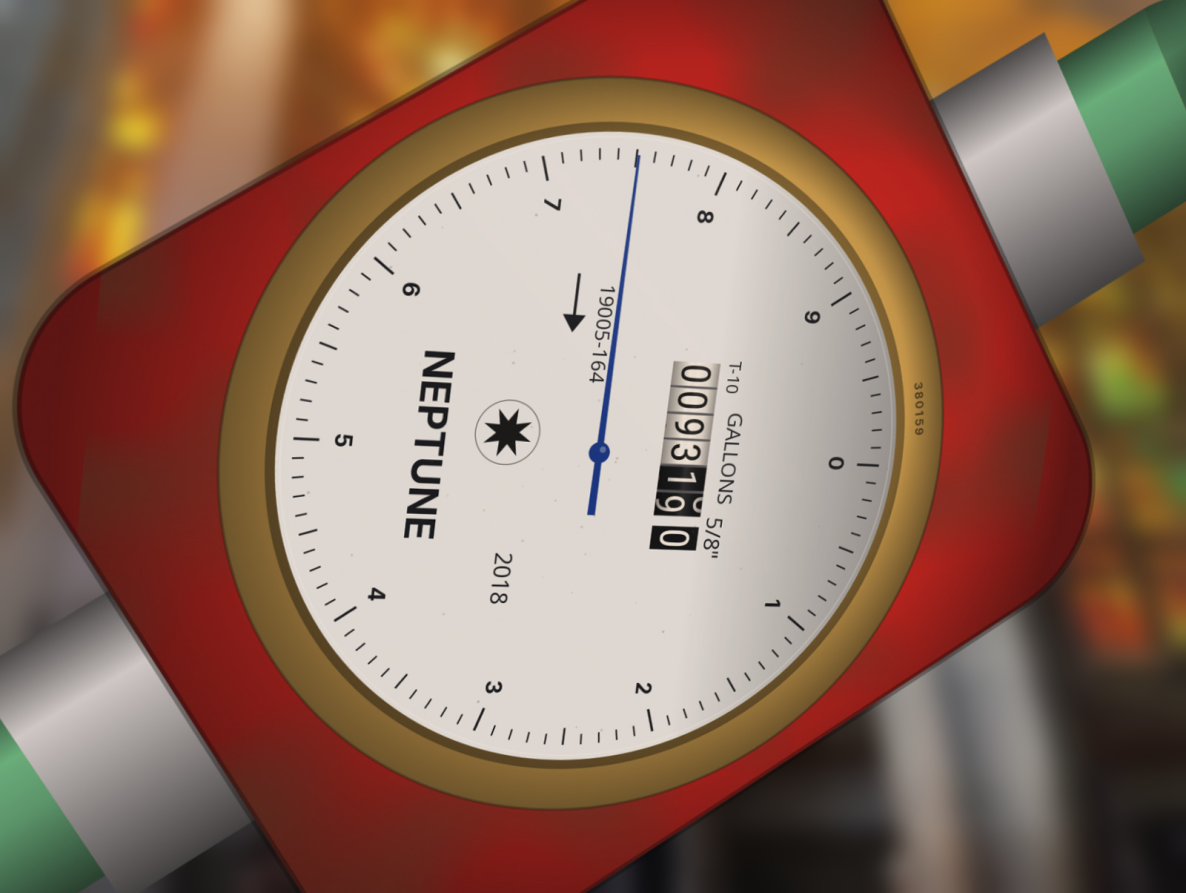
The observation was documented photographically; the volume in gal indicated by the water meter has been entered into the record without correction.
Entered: 93187.5 gal
